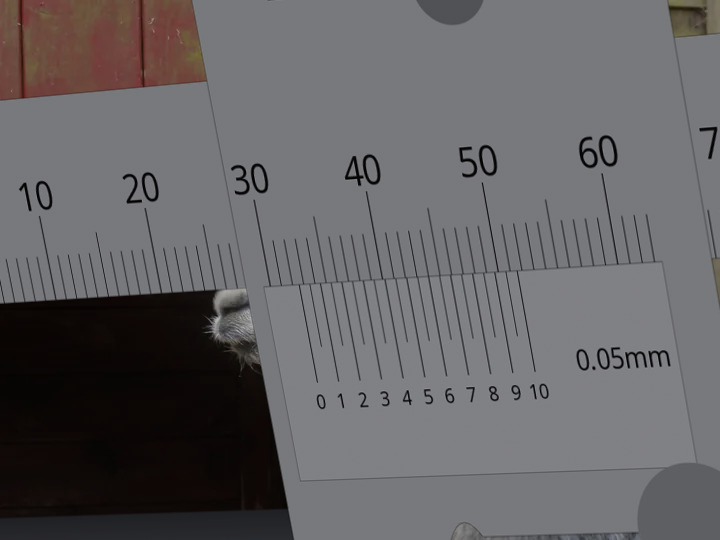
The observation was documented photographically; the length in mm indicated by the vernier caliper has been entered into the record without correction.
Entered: 32.6 mm
